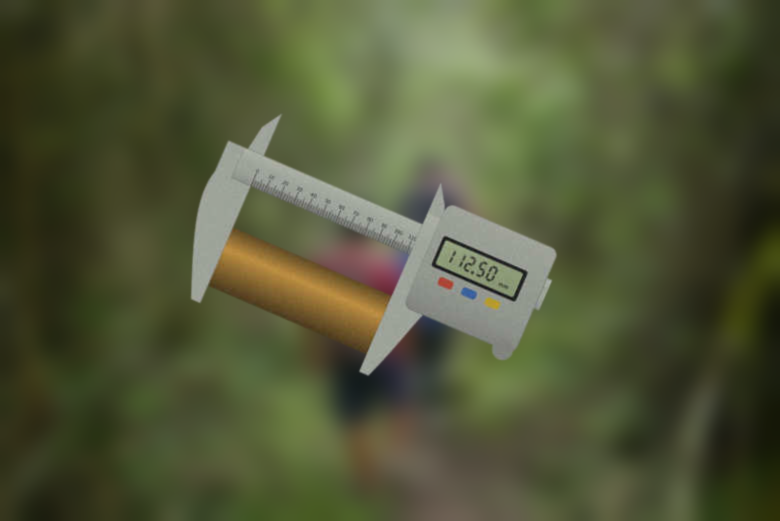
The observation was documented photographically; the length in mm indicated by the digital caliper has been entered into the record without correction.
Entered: 112.50 mm
